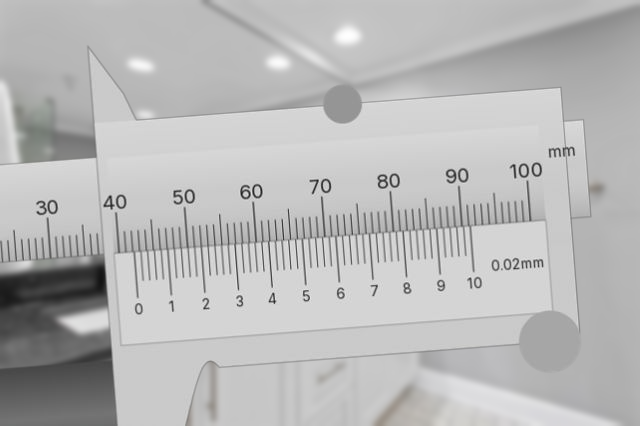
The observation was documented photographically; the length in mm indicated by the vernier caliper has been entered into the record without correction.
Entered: 42.2 mm
